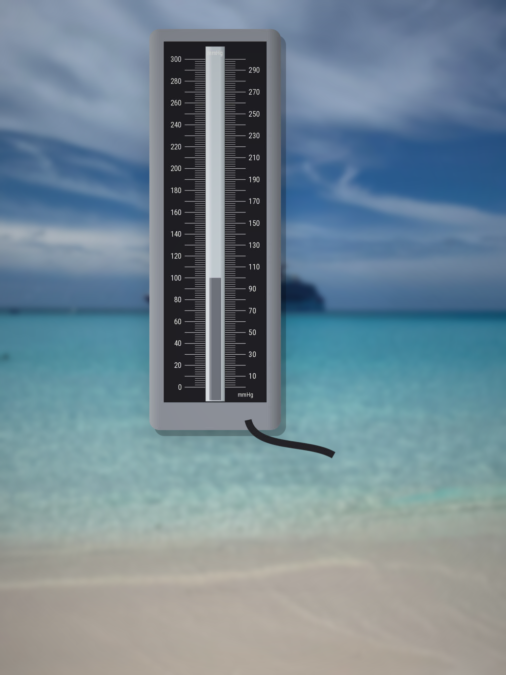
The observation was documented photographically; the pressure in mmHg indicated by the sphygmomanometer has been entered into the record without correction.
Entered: 100 mmHg
